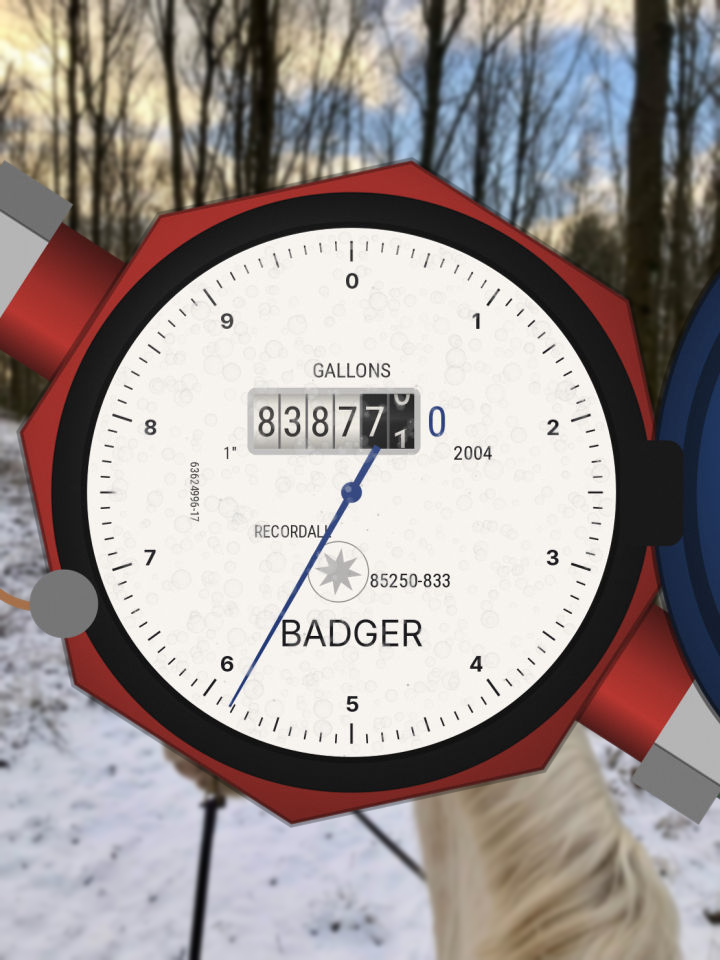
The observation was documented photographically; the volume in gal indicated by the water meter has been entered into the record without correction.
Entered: 8387705.8 gal
